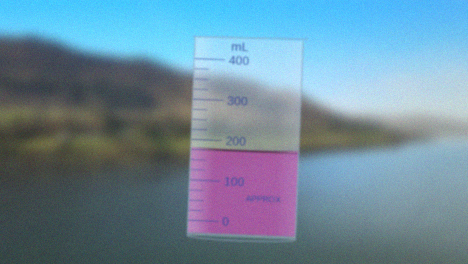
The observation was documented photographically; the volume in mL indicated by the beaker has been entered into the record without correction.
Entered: 175 mL
